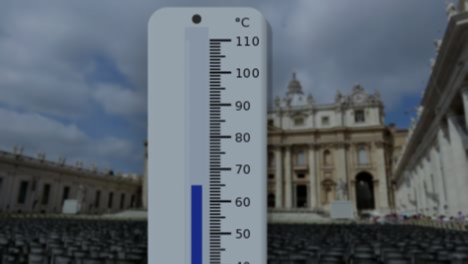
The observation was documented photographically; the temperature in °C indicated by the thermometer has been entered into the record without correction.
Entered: 65 °C
